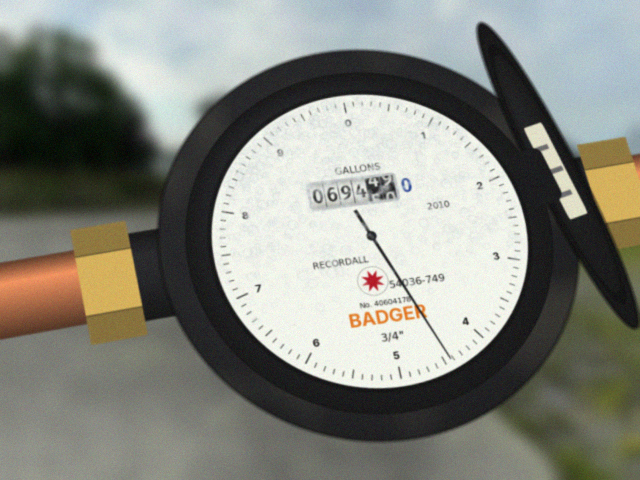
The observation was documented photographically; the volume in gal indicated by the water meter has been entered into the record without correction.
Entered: 694494.4 gal
